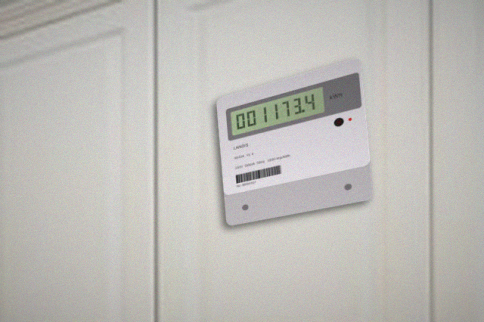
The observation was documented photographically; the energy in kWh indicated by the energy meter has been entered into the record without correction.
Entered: 1173.4 kWh
